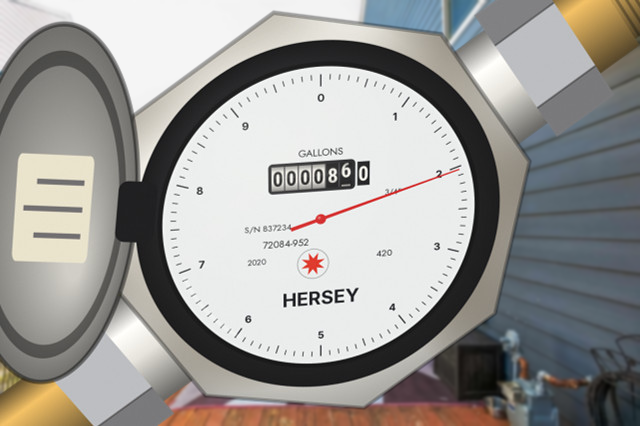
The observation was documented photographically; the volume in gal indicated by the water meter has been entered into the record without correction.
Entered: 862.0 gal
